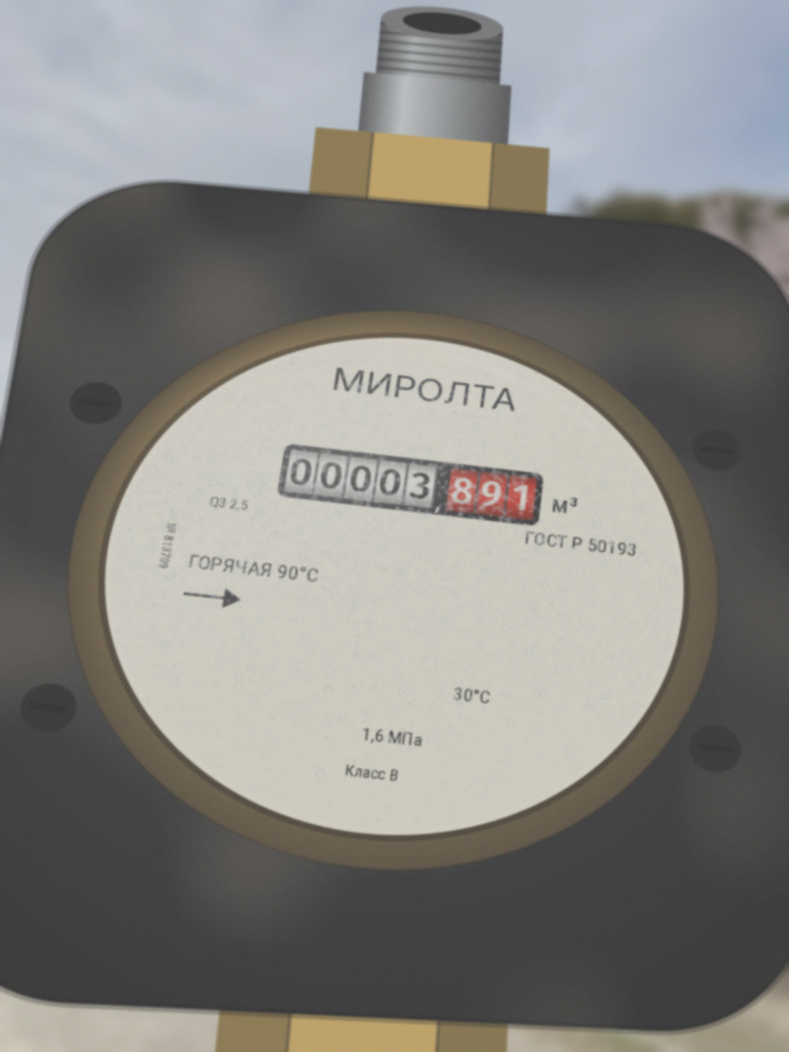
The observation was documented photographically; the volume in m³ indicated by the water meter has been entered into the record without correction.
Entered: 3.891 m³
